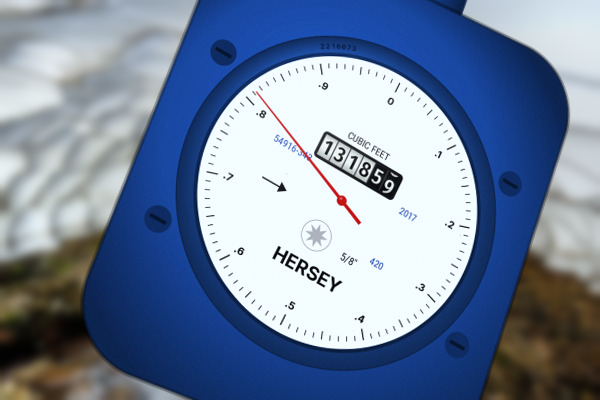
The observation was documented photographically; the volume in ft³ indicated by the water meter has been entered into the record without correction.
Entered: 131858.81 ft³
